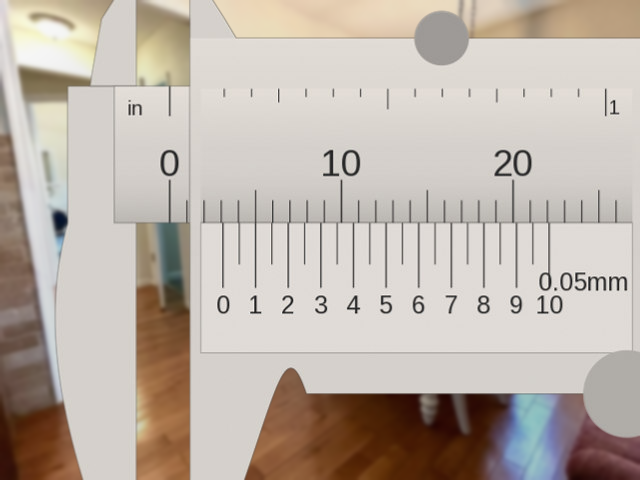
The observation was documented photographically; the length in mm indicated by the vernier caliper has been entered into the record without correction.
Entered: 3.1 mm
